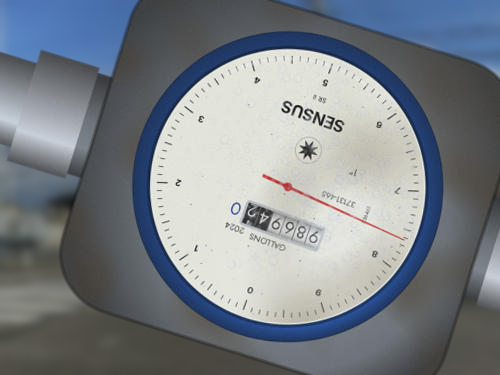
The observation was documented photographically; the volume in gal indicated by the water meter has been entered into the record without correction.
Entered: 9869417.6 gal
